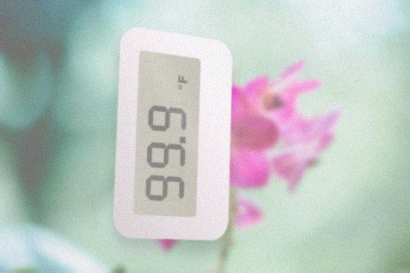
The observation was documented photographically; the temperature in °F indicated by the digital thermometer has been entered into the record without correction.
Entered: 99.9 °F
